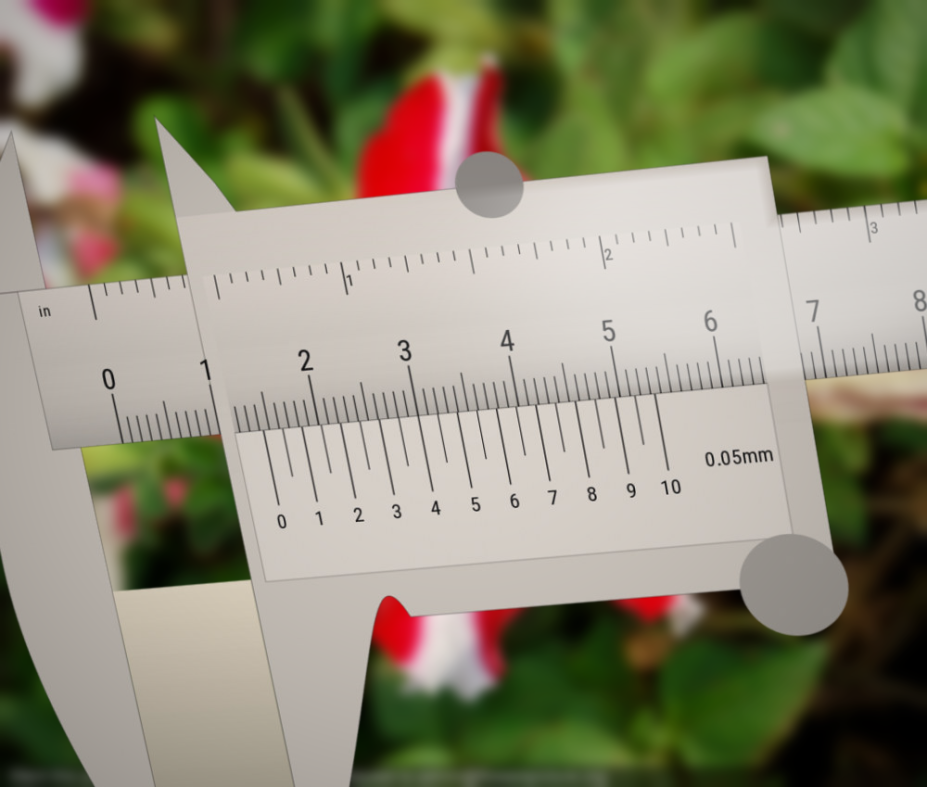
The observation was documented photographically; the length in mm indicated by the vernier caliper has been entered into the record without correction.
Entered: 14.4 mm
